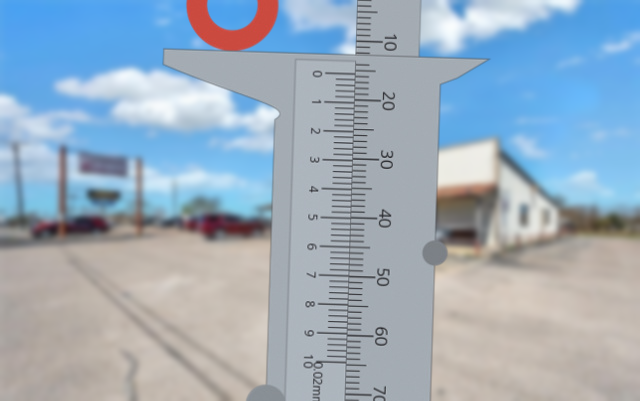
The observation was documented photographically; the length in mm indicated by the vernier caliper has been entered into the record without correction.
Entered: 15.6 mm
